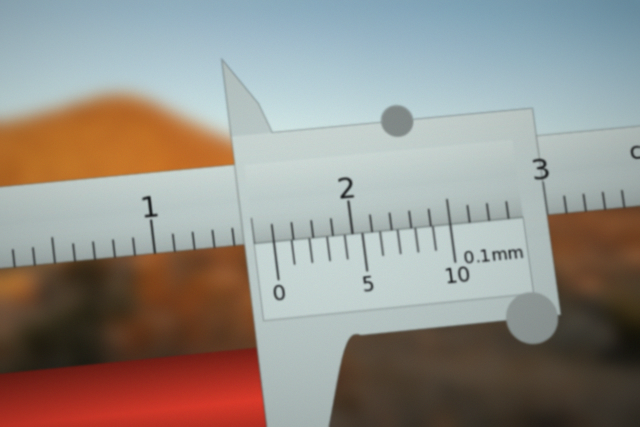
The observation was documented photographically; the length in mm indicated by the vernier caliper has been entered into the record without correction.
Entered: 16.0 mm
